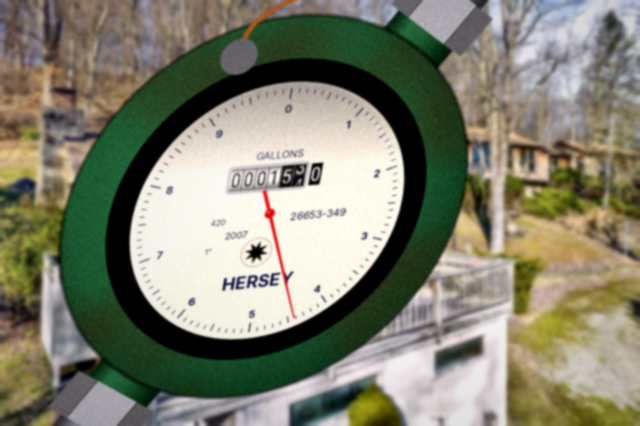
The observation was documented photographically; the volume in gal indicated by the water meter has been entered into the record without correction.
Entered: 1534.4 gal
